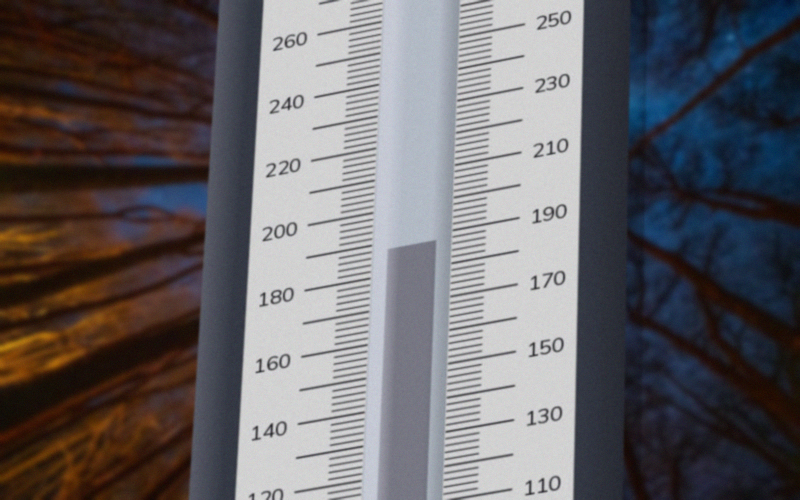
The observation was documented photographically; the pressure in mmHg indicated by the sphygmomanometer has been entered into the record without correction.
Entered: 188 mmHg
